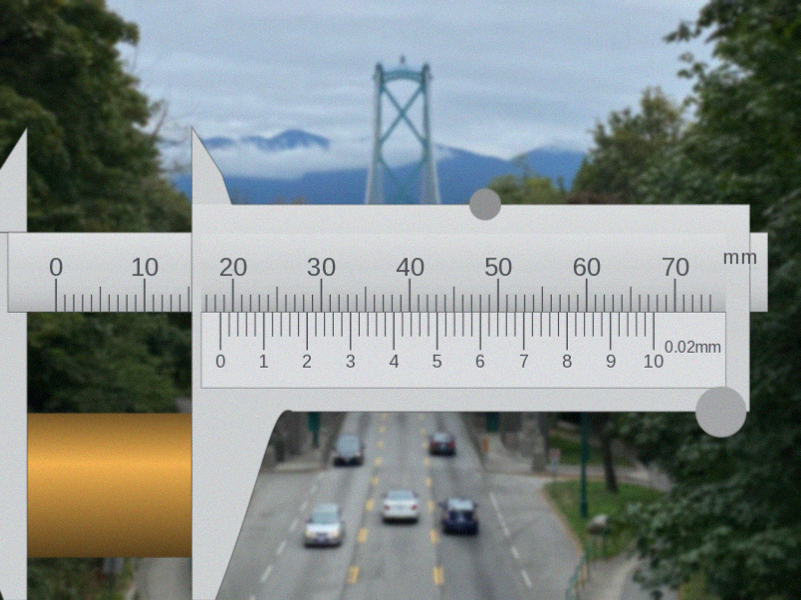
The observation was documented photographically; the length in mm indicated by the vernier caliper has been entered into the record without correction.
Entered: 18.6 mm
